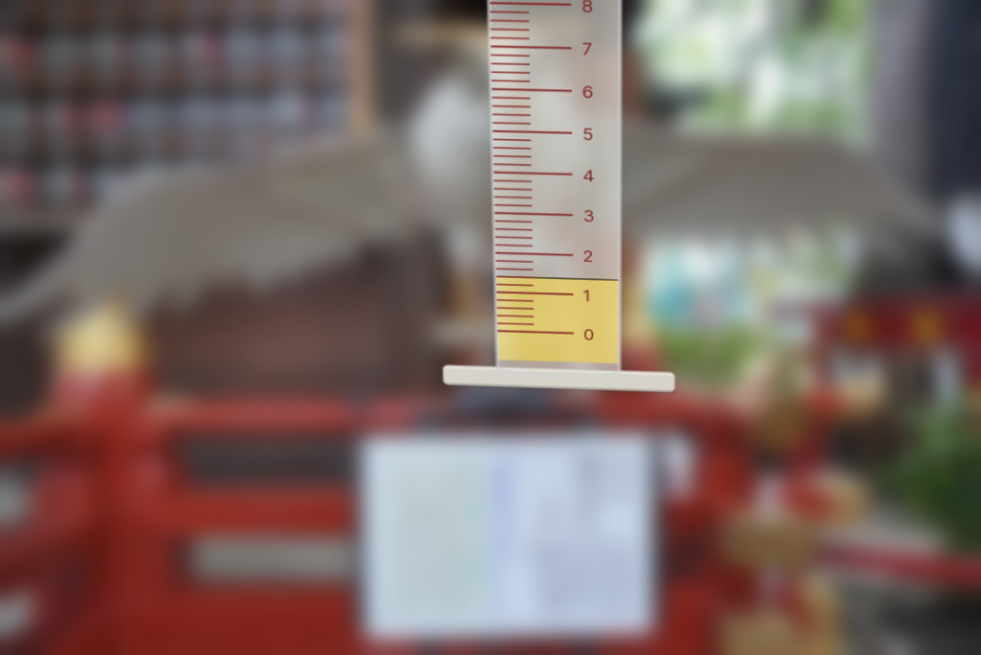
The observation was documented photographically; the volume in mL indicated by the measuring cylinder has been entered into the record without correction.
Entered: 1.4 mL
